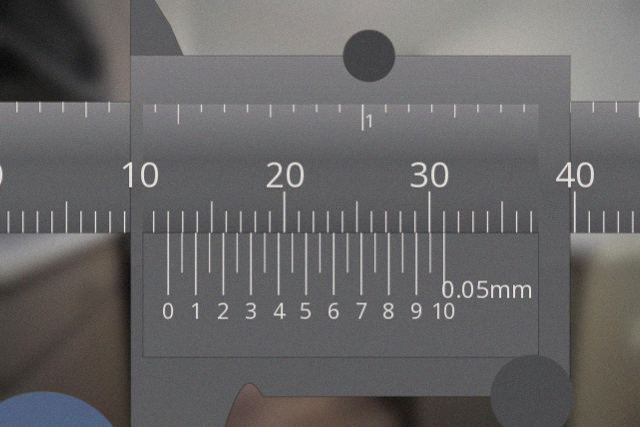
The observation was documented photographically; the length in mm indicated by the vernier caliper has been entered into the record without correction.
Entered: 12.0 mm
